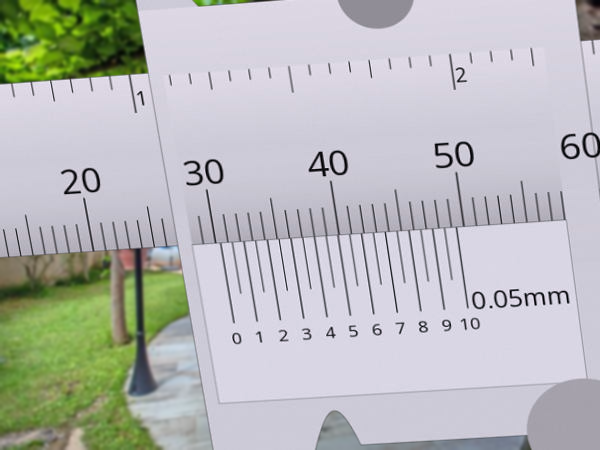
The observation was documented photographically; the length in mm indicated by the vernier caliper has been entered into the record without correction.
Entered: 30.4 mm
